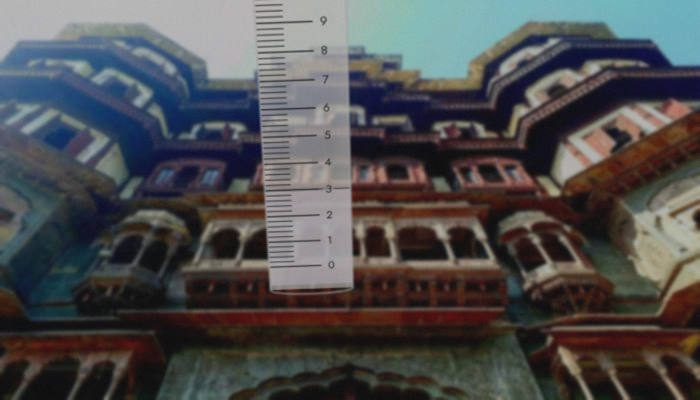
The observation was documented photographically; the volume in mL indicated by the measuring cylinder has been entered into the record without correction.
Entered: 3 mL
